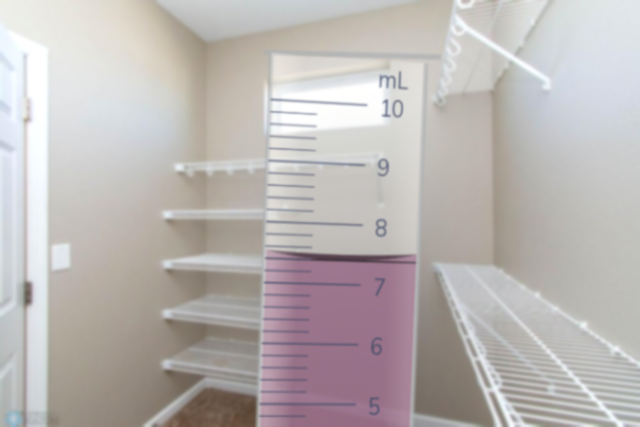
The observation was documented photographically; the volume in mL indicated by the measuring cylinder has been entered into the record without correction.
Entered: 7.4 mL
